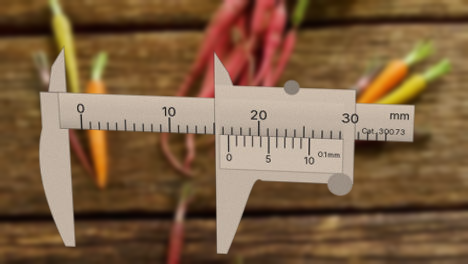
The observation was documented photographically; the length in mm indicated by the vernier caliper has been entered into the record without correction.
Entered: 16.6 mm
